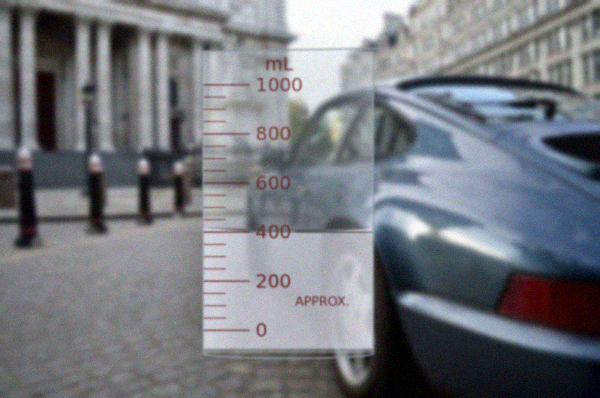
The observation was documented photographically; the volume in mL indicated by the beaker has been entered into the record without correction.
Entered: 400 mL
